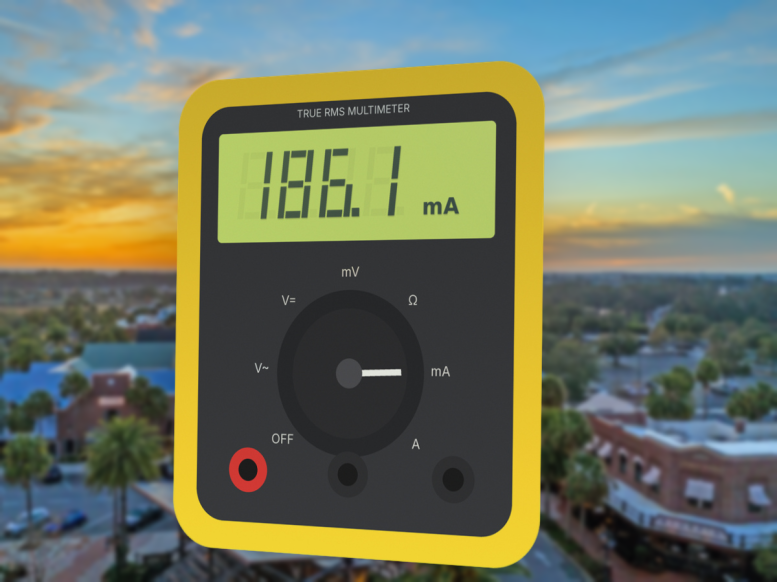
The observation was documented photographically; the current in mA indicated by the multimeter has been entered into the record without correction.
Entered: 186.1 mA
